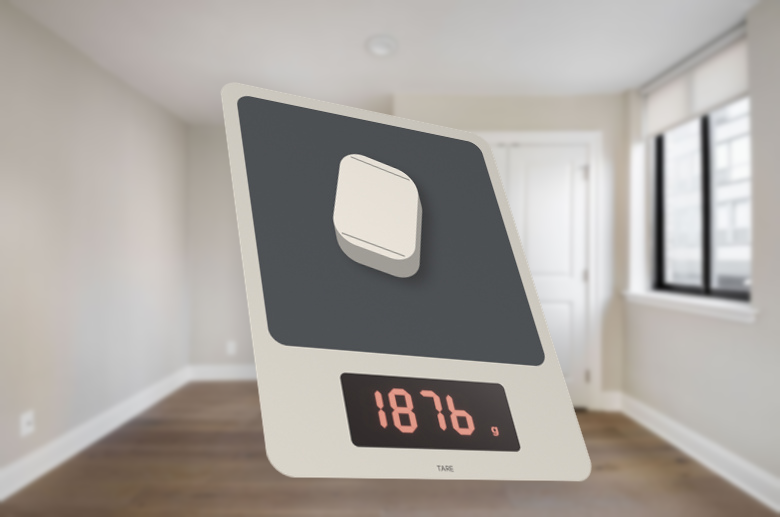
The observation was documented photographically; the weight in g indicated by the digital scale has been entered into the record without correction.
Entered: 1876 g
